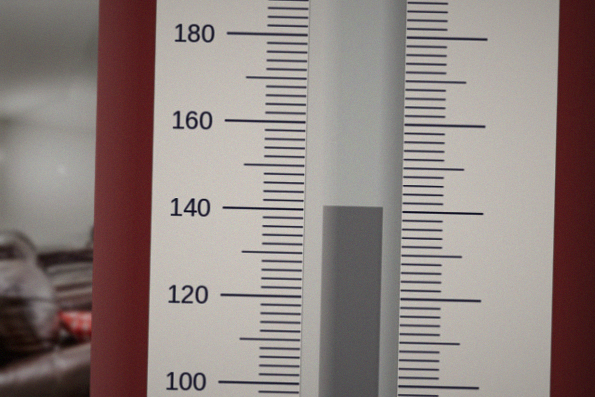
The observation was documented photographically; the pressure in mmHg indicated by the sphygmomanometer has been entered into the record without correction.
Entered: 141 mmHg
